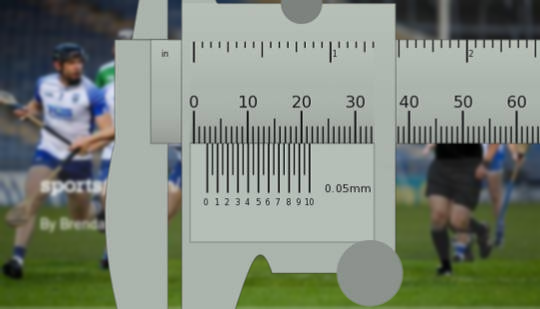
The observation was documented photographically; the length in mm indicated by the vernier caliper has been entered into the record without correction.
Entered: 2.5 mm
